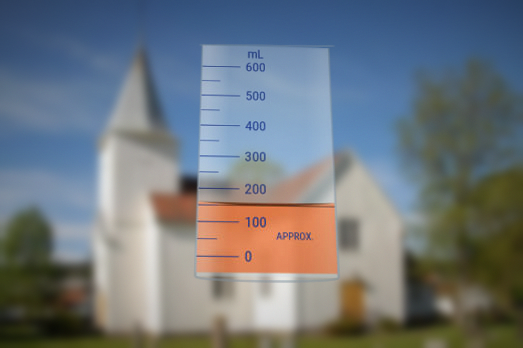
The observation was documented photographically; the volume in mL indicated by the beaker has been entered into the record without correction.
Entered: 150 mL
